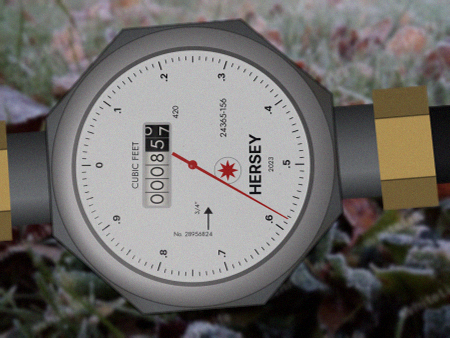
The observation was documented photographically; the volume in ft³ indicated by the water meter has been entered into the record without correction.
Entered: 856.58 ft³
